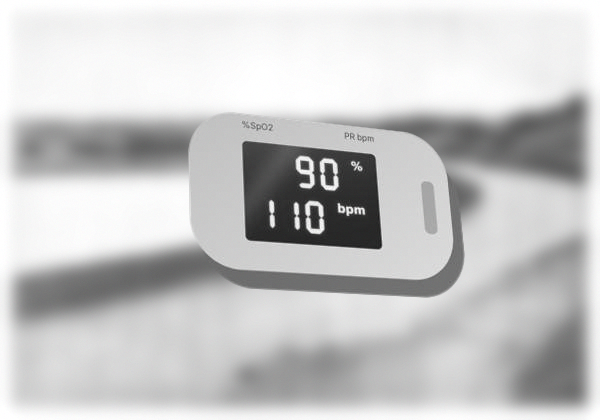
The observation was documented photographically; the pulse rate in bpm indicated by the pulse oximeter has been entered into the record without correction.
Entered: 110 bpm
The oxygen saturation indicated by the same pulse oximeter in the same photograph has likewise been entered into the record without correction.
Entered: 90 %
